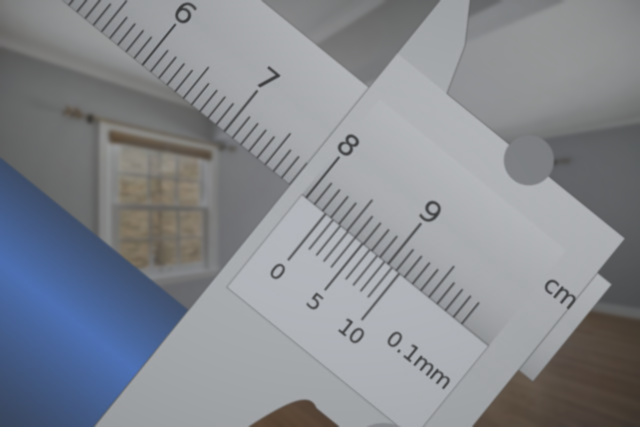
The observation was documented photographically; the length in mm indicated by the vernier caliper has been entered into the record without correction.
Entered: 82.4 mm
